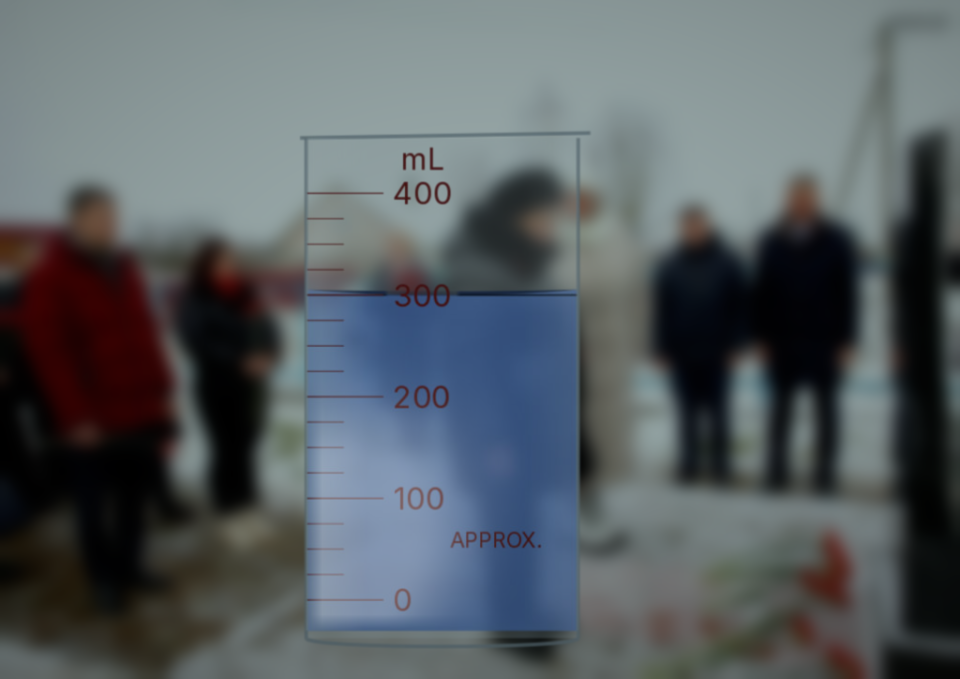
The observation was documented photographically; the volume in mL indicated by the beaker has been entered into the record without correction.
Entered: 300 mL
